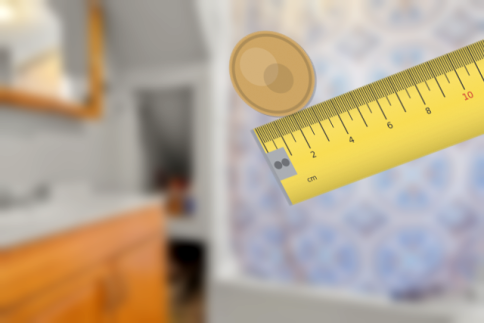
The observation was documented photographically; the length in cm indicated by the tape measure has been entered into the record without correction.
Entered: 4 cm
